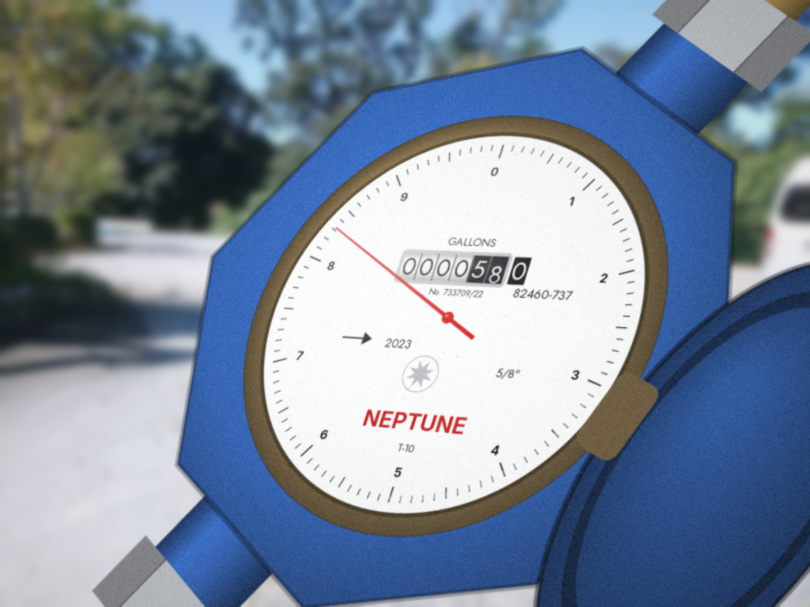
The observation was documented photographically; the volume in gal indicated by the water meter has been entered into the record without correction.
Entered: 578.3 gal
